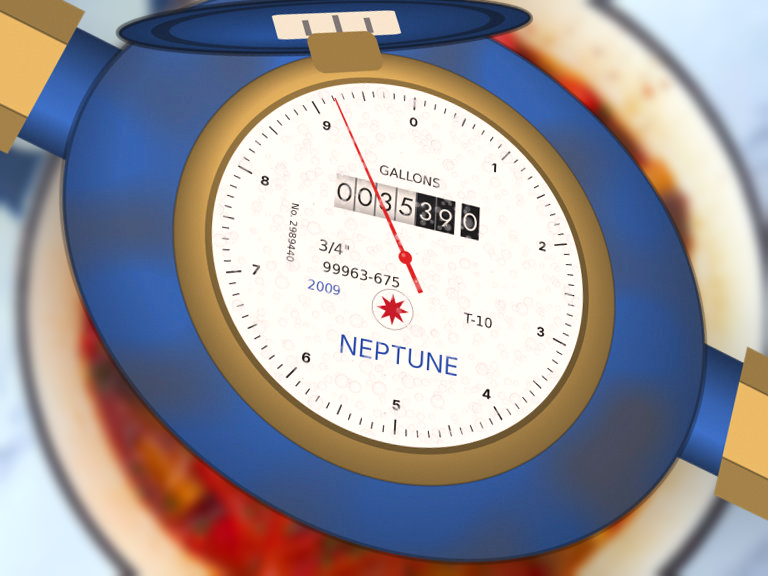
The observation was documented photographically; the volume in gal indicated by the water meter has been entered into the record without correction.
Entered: 35389.2 gal
